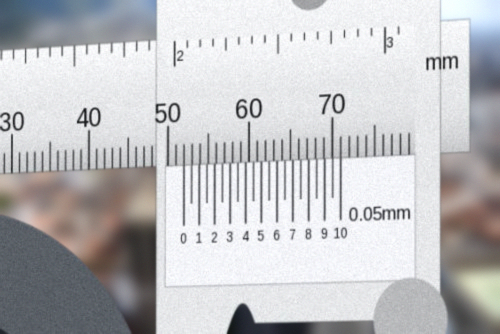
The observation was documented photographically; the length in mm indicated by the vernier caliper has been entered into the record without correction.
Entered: 52.0 mm
